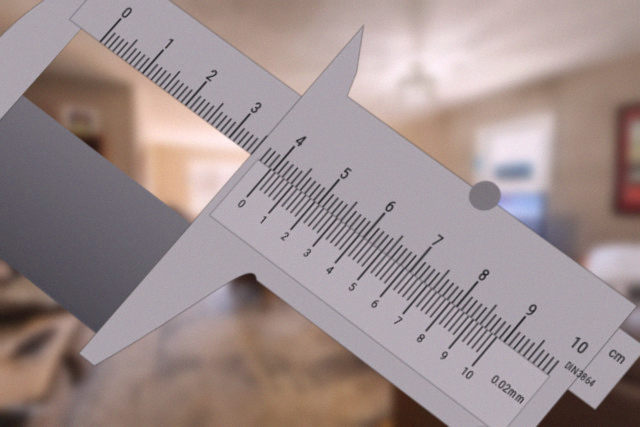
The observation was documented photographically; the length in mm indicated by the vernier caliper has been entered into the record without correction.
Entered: 39.5 mm
